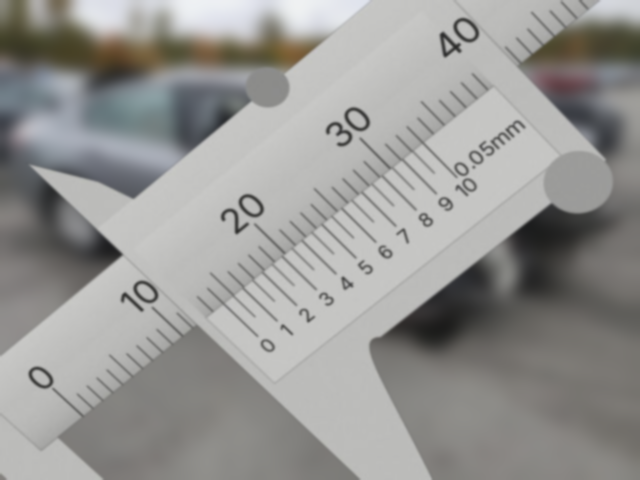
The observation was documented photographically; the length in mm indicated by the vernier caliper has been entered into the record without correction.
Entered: 14.0 mm
